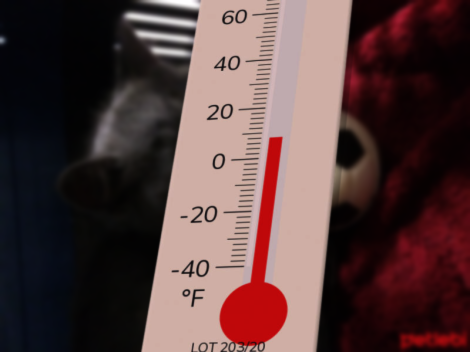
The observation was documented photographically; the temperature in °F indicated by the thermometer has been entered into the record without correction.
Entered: 8 °F
